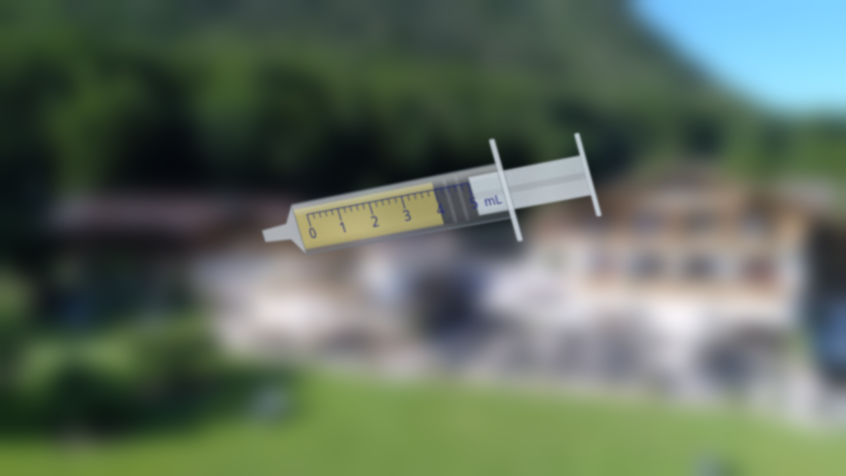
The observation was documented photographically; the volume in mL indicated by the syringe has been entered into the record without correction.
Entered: 4 mL
